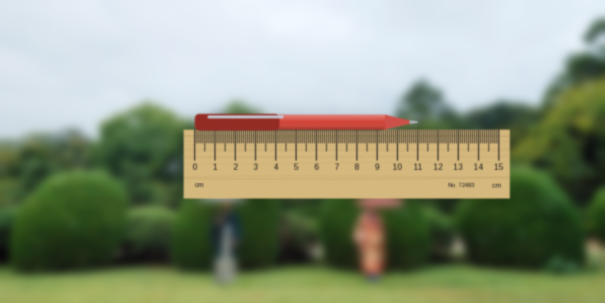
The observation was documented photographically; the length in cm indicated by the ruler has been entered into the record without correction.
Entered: 11 cm
